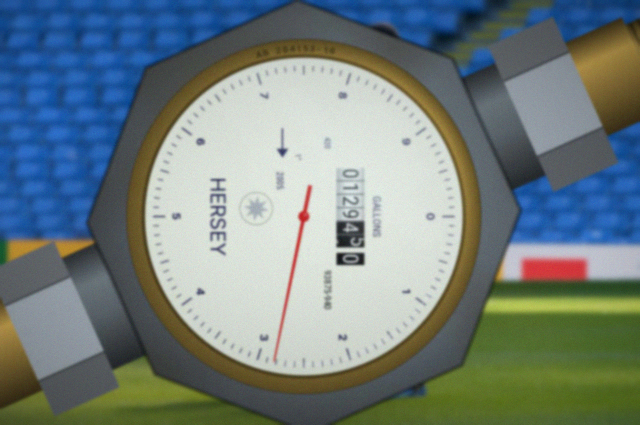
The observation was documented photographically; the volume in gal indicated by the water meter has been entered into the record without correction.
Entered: 129452.8 gal
